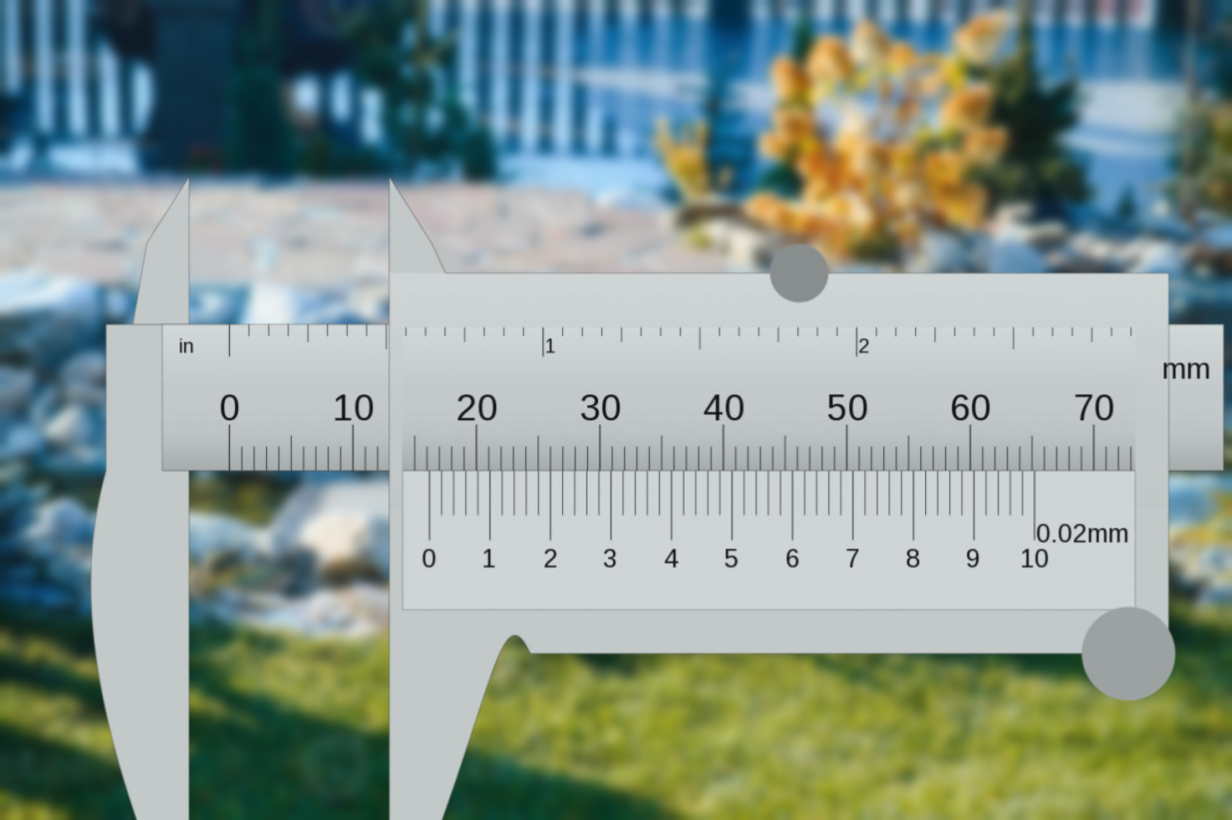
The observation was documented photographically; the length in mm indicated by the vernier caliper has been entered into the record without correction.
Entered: 16.2 mm
